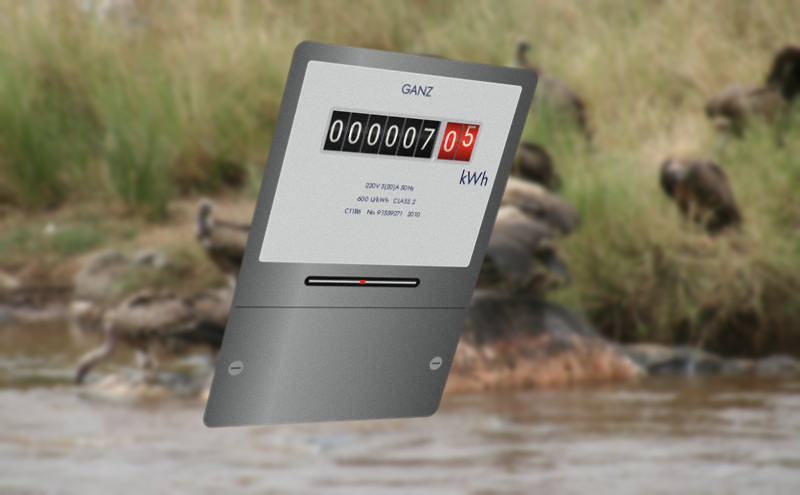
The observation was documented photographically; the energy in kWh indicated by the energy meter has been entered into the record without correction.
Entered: 7.05 kWh
